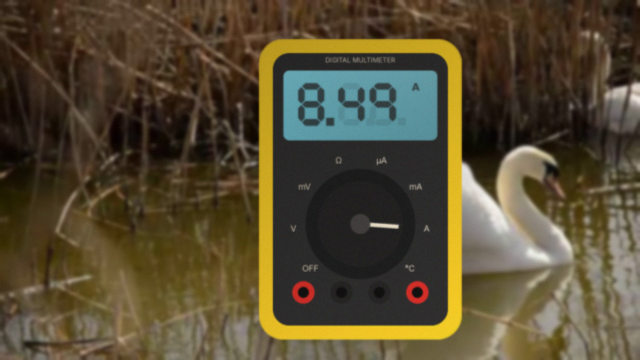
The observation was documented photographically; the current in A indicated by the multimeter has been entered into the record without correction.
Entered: 8.49 A
